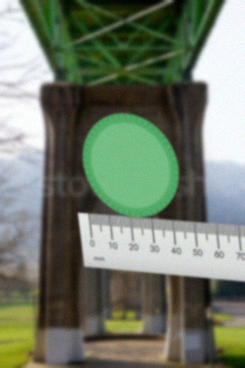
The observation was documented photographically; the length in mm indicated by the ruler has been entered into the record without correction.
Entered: 45 mm
